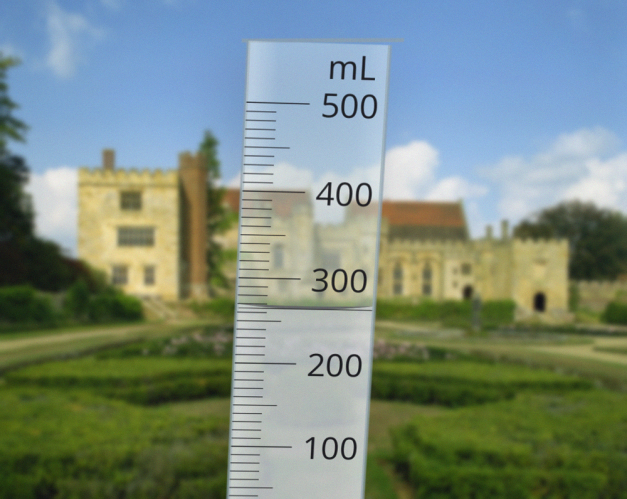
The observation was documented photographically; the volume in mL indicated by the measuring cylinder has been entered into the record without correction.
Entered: 265 mL
